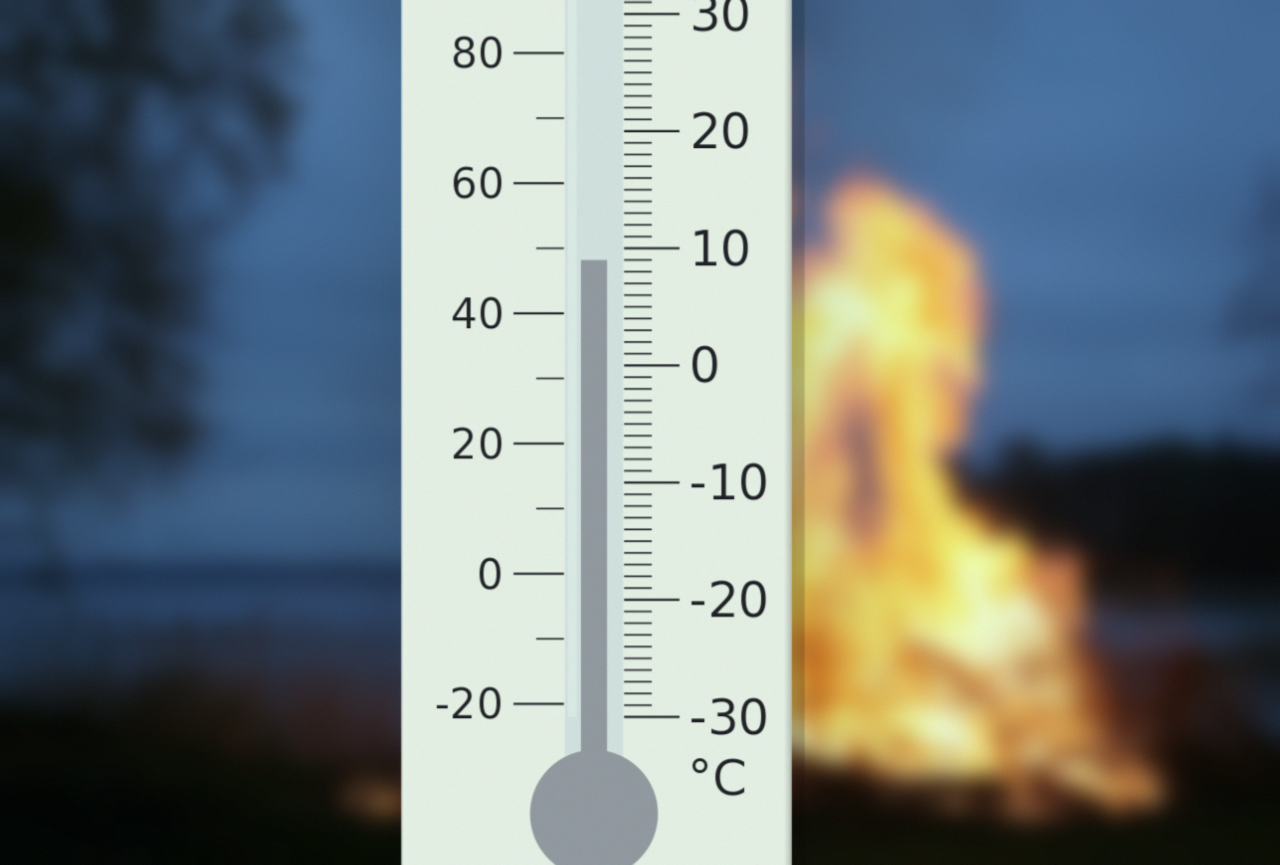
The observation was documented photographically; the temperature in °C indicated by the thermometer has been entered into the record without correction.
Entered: 9 °C
